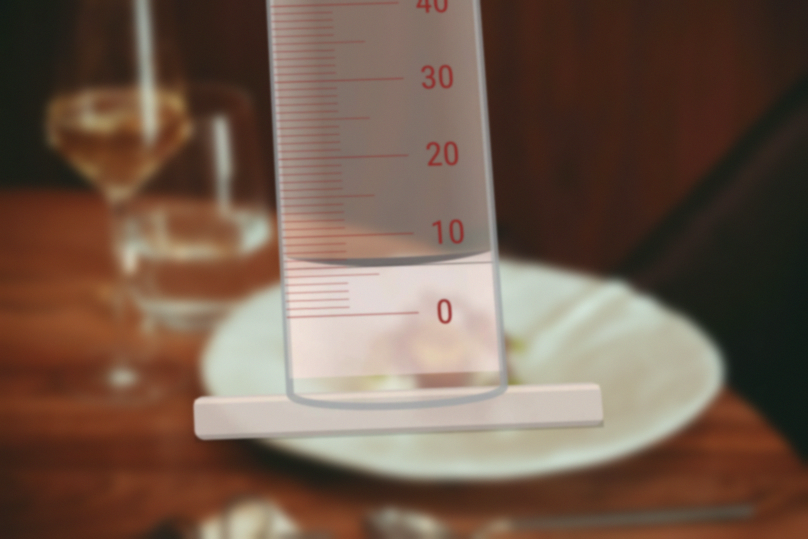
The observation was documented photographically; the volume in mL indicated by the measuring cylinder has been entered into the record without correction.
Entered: 6 mL
